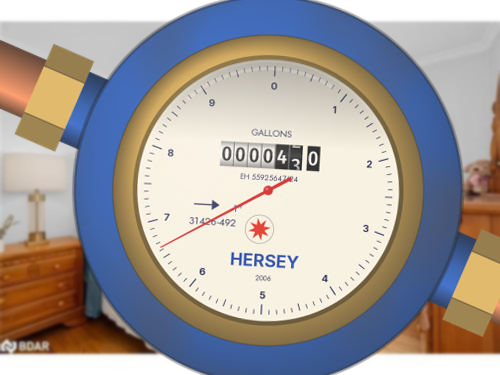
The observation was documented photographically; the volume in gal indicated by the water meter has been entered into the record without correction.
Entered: 426.6 gal
